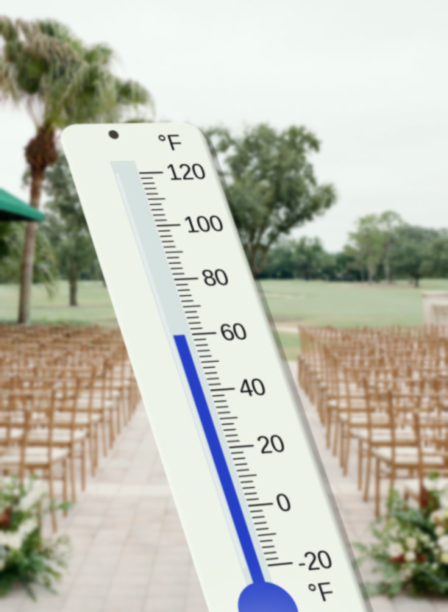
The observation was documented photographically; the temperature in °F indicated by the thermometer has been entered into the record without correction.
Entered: 60 °F
